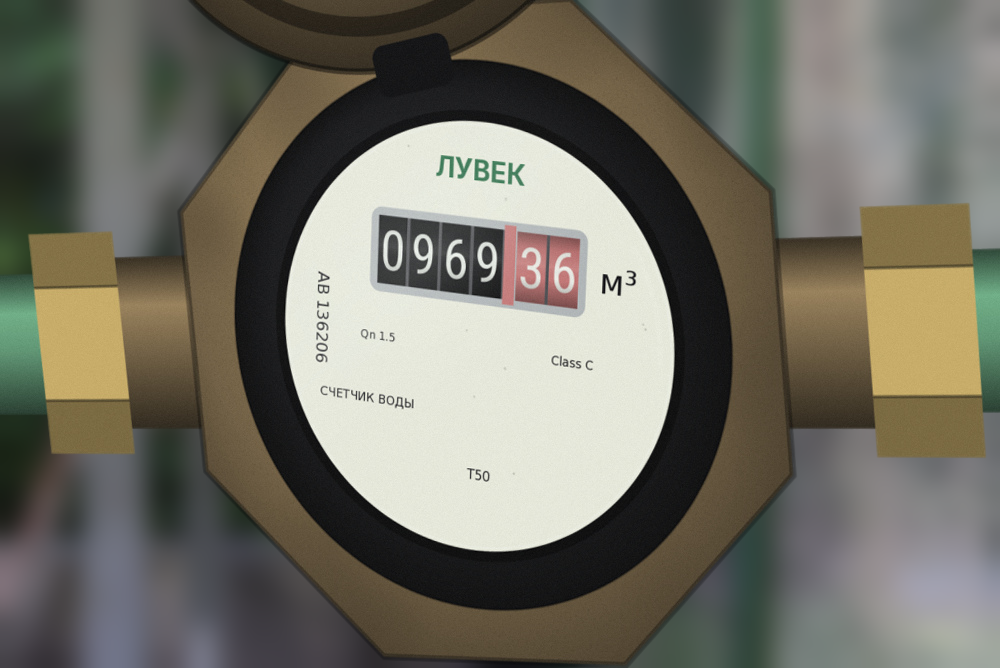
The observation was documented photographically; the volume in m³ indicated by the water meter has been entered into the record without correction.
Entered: 969.36 m³
